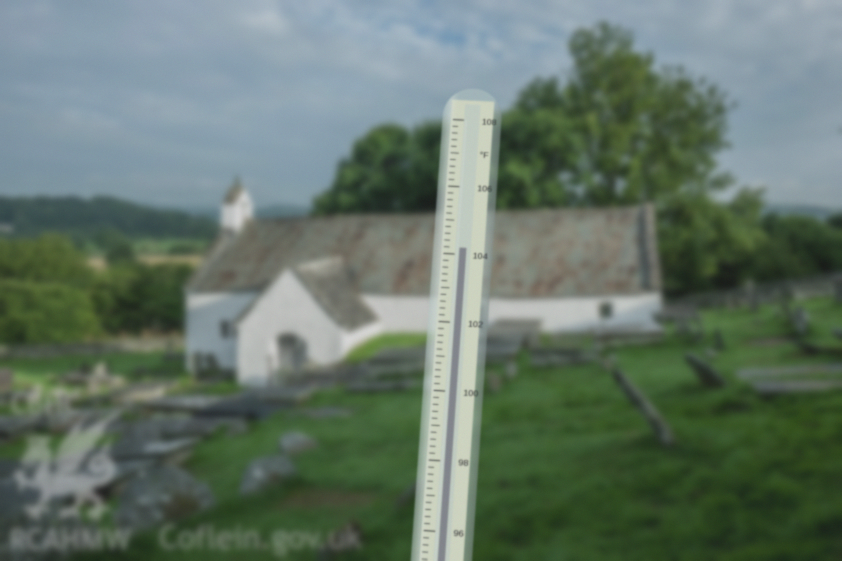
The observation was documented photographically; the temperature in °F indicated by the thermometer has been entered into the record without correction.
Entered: 104.2 °F
